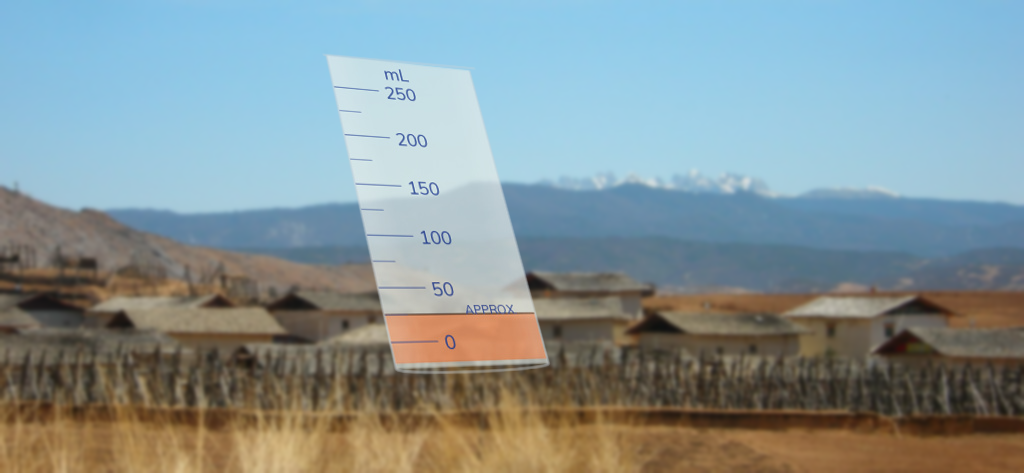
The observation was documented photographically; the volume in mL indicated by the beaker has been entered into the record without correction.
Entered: 25 mL
